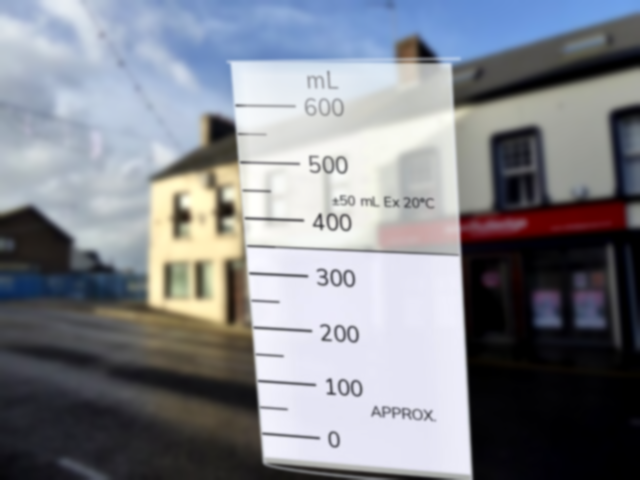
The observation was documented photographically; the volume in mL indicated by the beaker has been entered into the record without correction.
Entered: 350 mL
